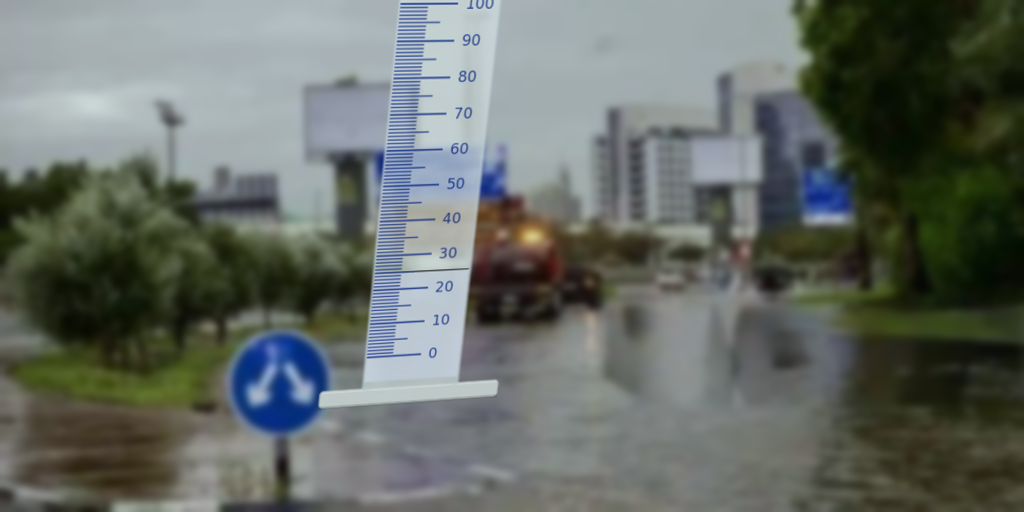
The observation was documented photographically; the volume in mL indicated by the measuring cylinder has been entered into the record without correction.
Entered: 25 mL
